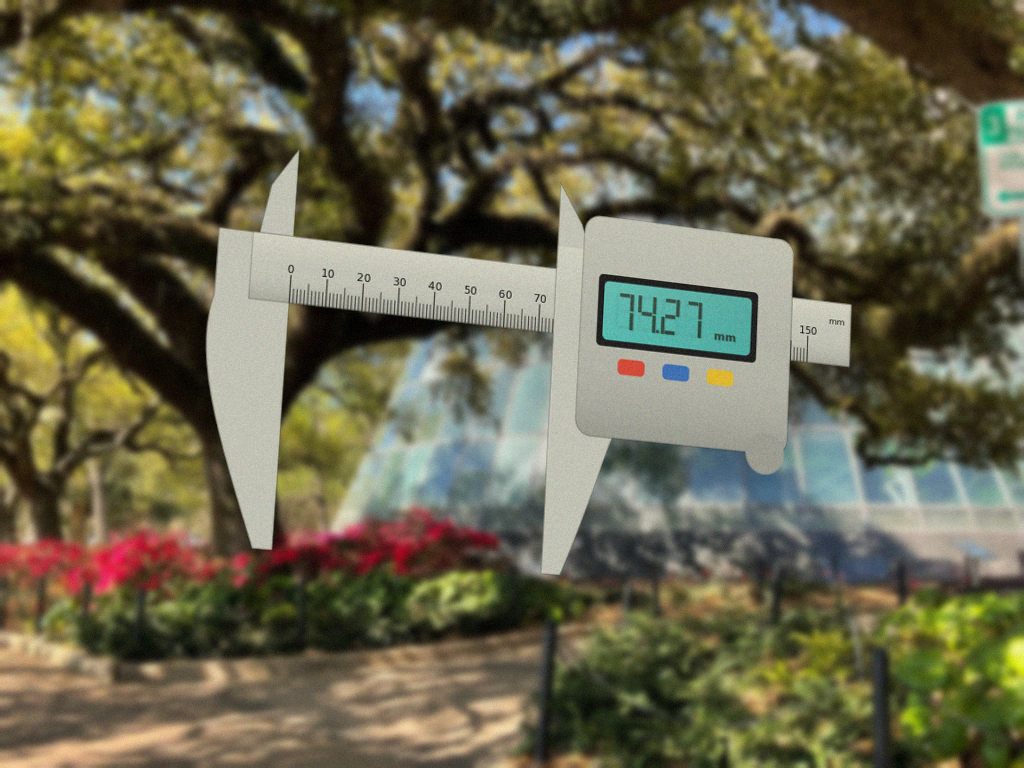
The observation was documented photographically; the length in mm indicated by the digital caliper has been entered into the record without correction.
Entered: 74.27 mm
